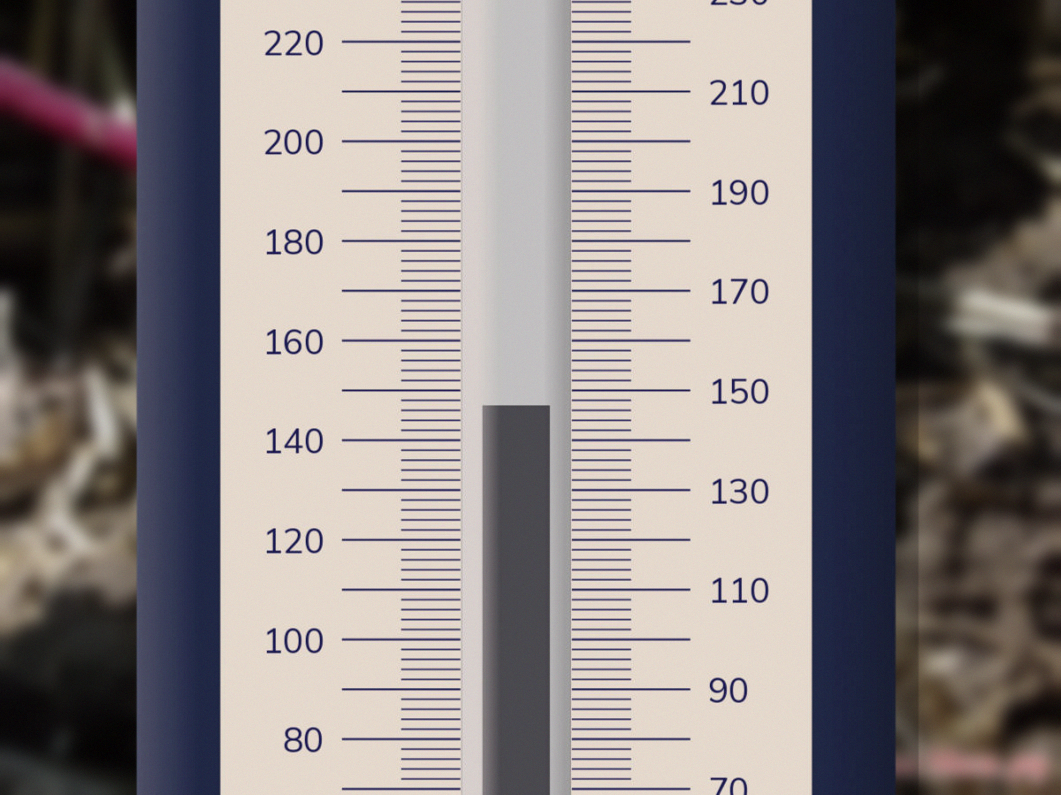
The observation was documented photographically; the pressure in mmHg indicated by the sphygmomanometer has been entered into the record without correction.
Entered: 147 mmHg
